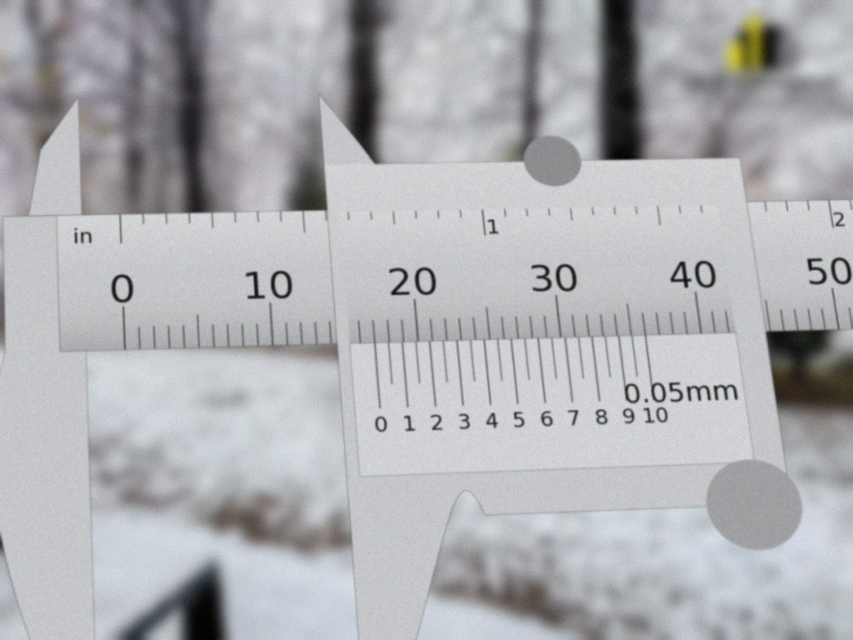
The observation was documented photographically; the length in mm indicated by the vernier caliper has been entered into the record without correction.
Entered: 17.0 mm
